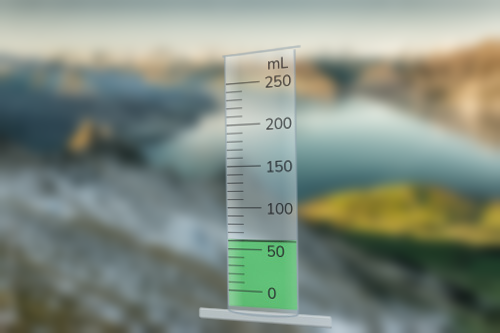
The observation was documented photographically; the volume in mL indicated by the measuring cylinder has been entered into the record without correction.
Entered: 60 mL
